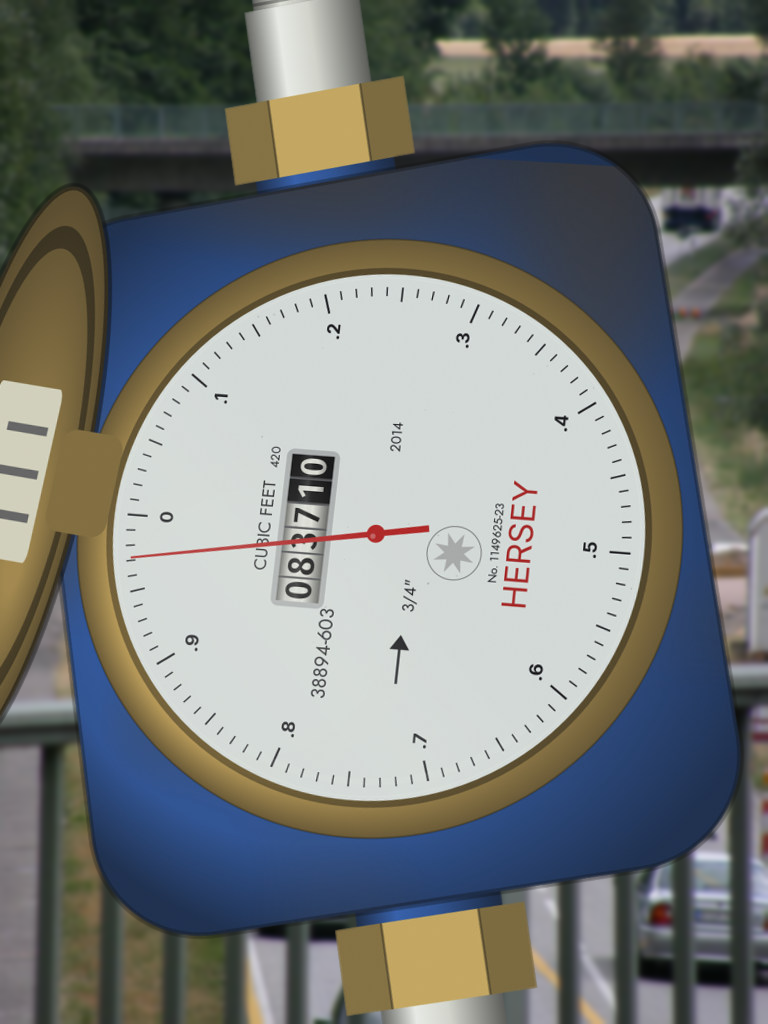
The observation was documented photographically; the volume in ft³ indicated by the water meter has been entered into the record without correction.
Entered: 83709.97 ft³
